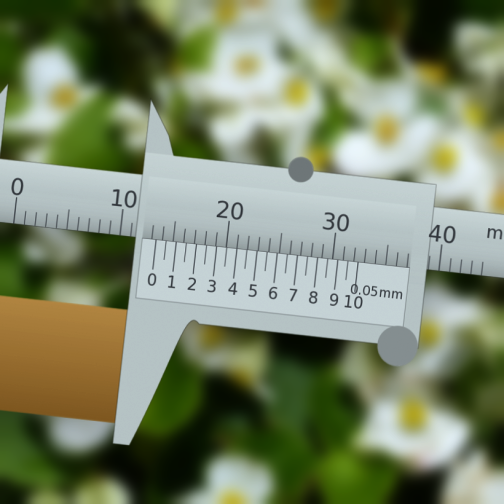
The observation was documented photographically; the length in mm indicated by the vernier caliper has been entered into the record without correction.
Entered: 13.4 mm
